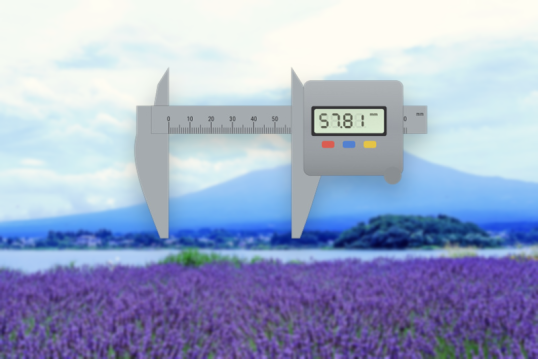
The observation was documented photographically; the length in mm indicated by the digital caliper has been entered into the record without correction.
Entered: 57.81 mm
